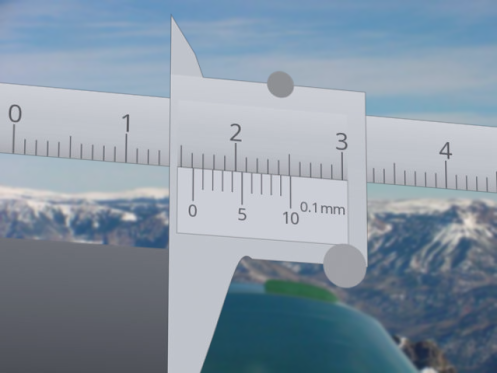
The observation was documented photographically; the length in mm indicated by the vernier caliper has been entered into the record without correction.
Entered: 16.1 mm
